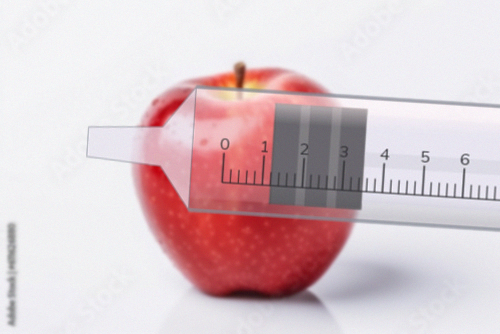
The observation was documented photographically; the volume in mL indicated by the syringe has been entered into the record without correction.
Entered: 1.2 mL
